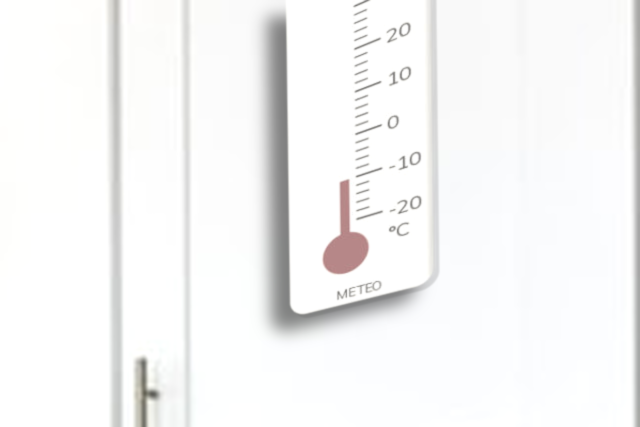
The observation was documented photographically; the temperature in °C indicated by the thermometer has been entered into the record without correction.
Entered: -10 °C
